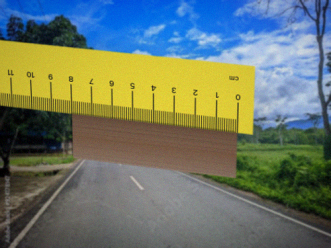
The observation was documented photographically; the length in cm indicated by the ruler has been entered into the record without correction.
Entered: 8 cm
